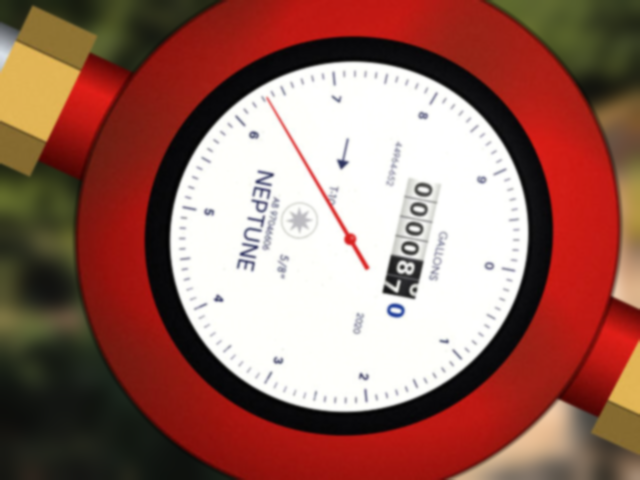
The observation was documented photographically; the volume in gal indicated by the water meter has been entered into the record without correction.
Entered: 866.3 gal
